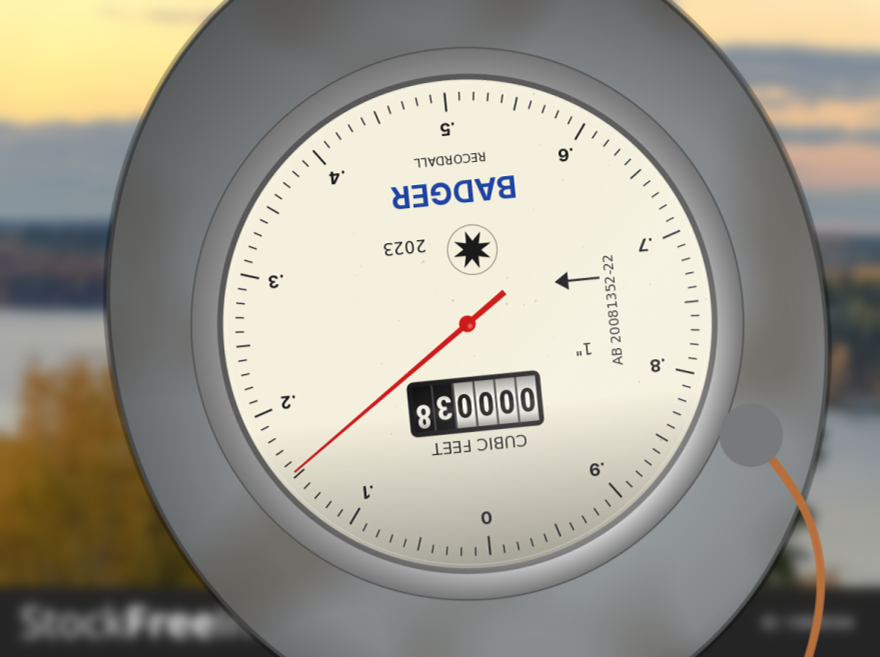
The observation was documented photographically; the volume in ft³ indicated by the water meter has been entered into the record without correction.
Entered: 38.15 ft³
